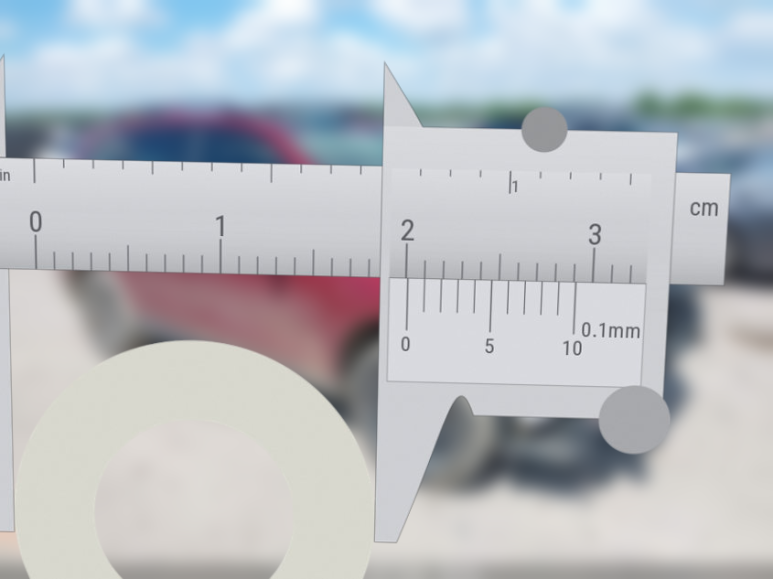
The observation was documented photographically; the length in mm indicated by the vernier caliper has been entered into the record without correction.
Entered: 20.1 mm
